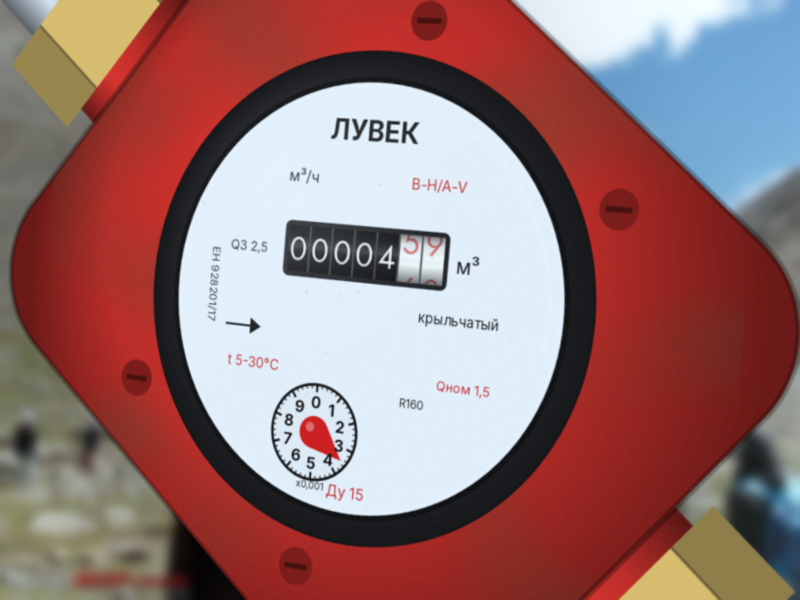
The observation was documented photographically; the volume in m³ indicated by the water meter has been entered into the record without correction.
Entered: 4.593 m³
